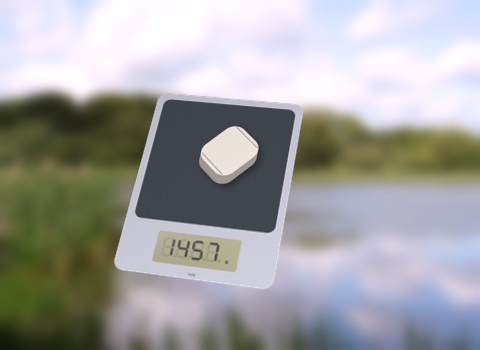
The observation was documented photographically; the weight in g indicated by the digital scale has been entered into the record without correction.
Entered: 1457 g
